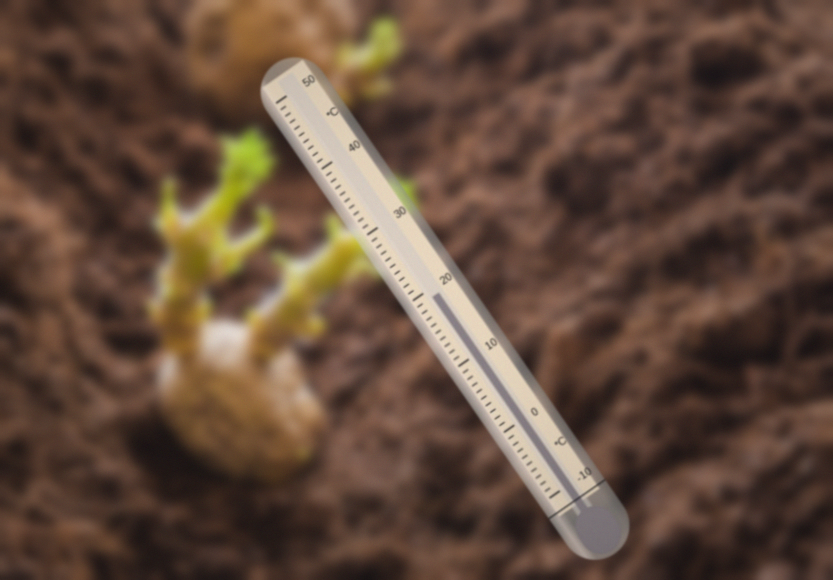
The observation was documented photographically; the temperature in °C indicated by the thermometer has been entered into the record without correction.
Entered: 19 °C
